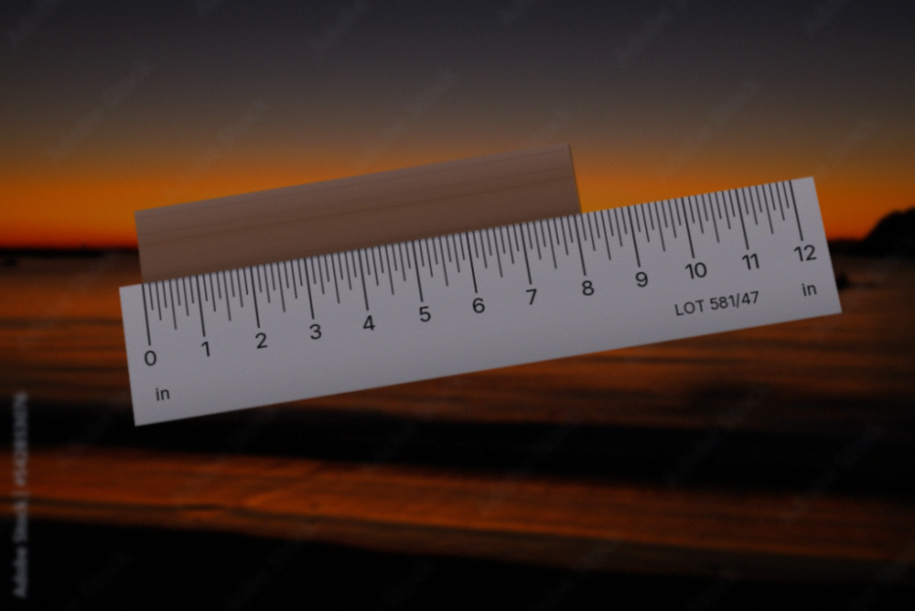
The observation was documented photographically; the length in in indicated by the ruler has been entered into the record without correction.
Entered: 8.125 in
